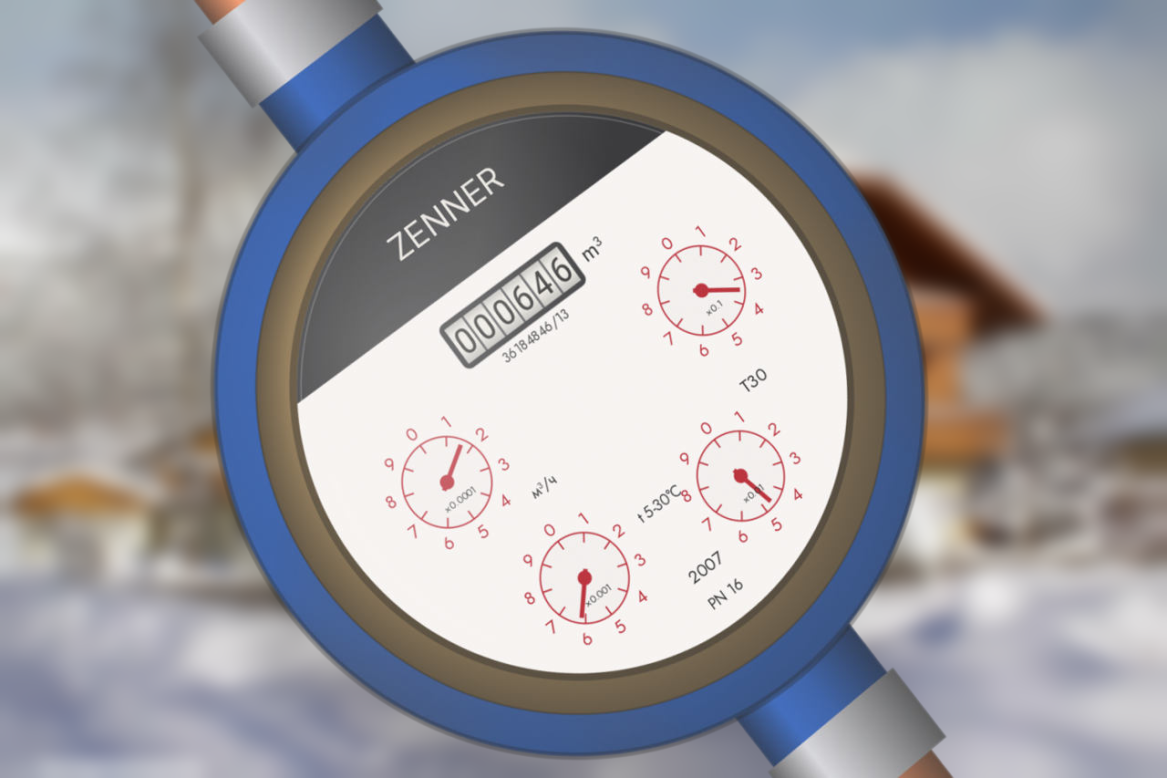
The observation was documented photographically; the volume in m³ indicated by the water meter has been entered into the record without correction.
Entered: 646.3461 m³
